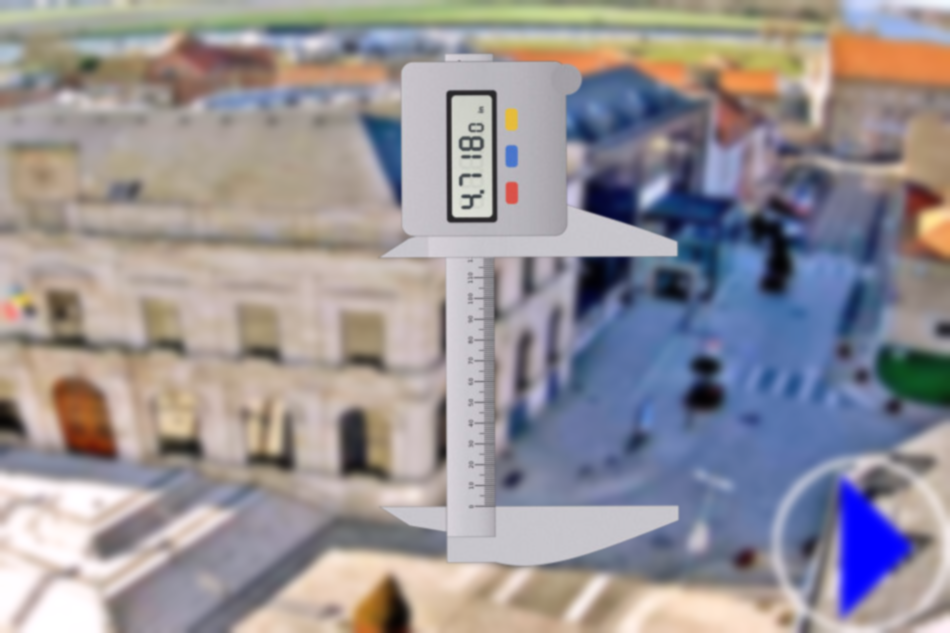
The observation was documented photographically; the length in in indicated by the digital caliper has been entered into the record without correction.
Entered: 4.7180 in
